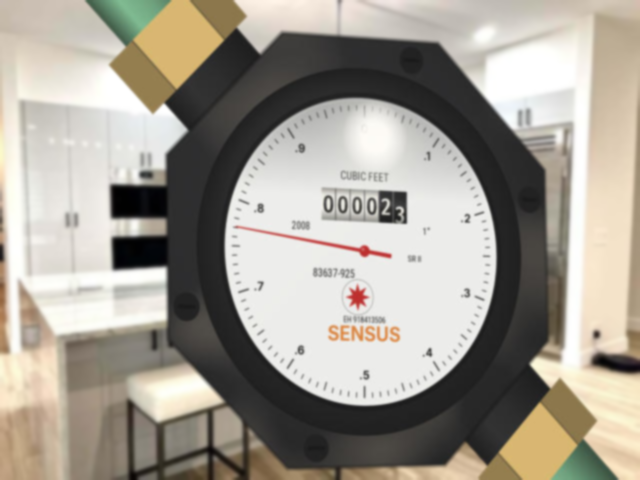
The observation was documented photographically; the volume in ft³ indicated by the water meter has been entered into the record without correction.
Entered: 22.77 ft³
